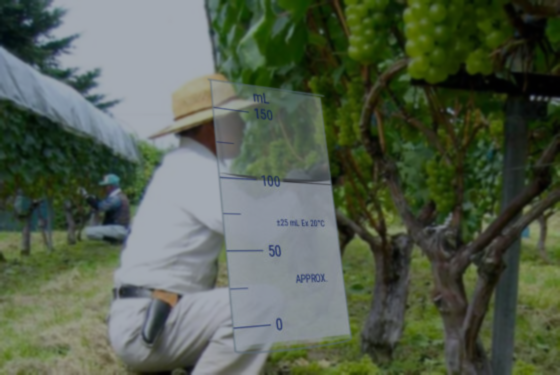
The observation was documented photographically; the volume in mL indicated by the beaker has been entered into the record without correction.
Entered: 100 mL
